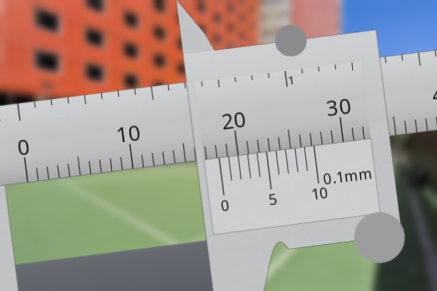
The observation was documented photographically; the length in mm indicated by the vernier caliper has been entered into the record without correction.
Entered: 18.2 mm
